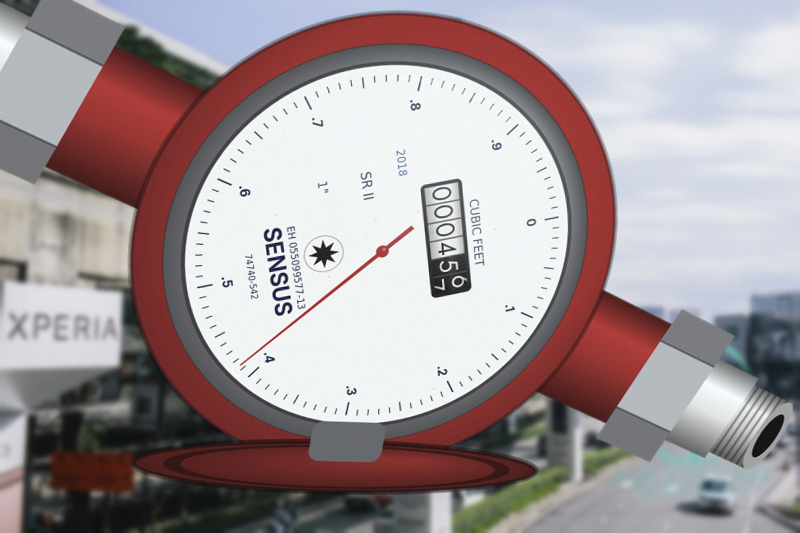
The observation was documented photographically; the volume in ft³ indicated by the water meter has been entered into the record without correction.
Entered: 456.41 ft³
